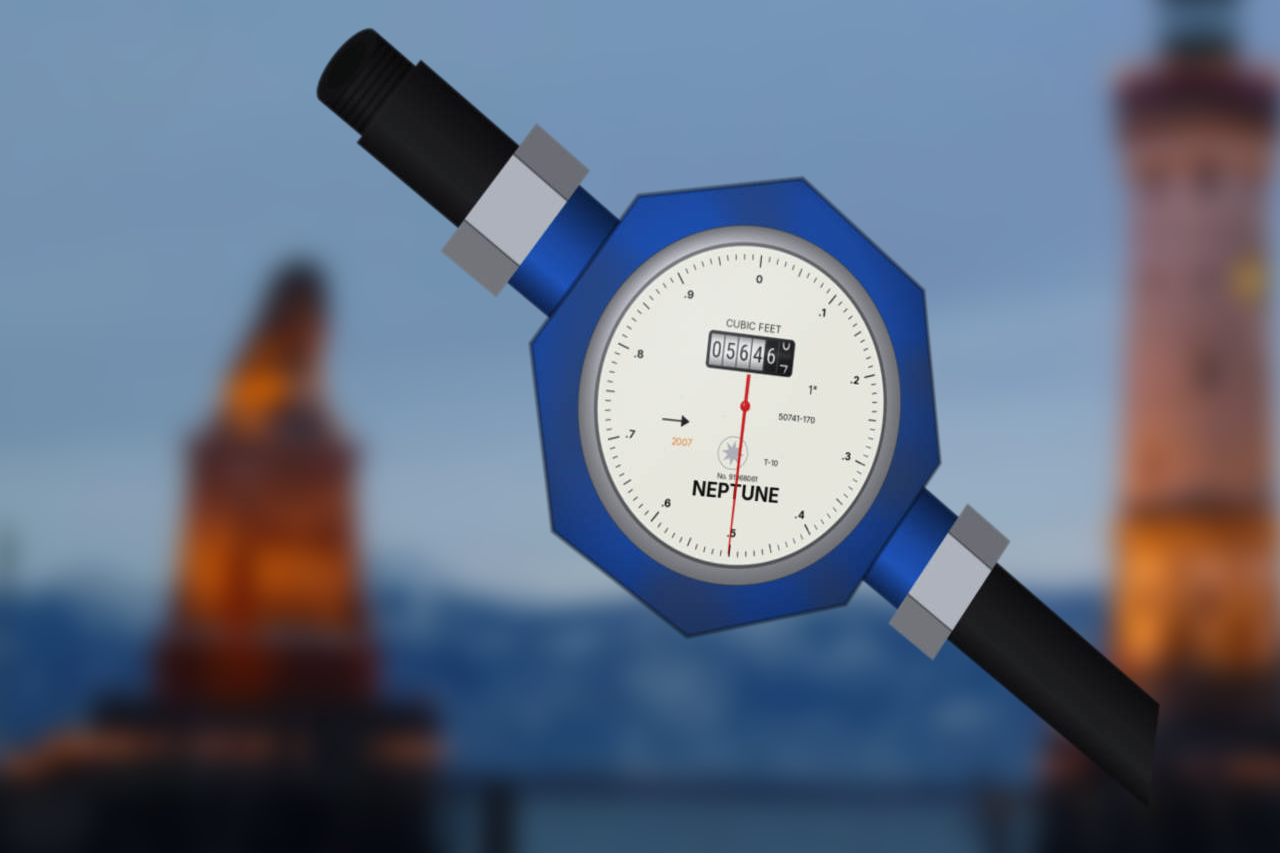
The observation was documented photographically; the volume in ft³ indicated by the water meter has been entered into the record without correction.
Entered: 56466.50 ft³
